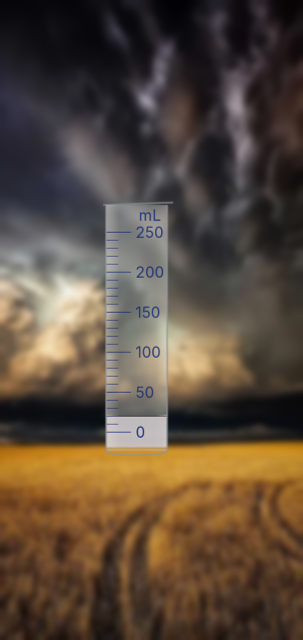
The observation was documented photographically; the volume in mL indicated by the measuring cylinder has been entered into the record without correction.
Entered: 20 mL
